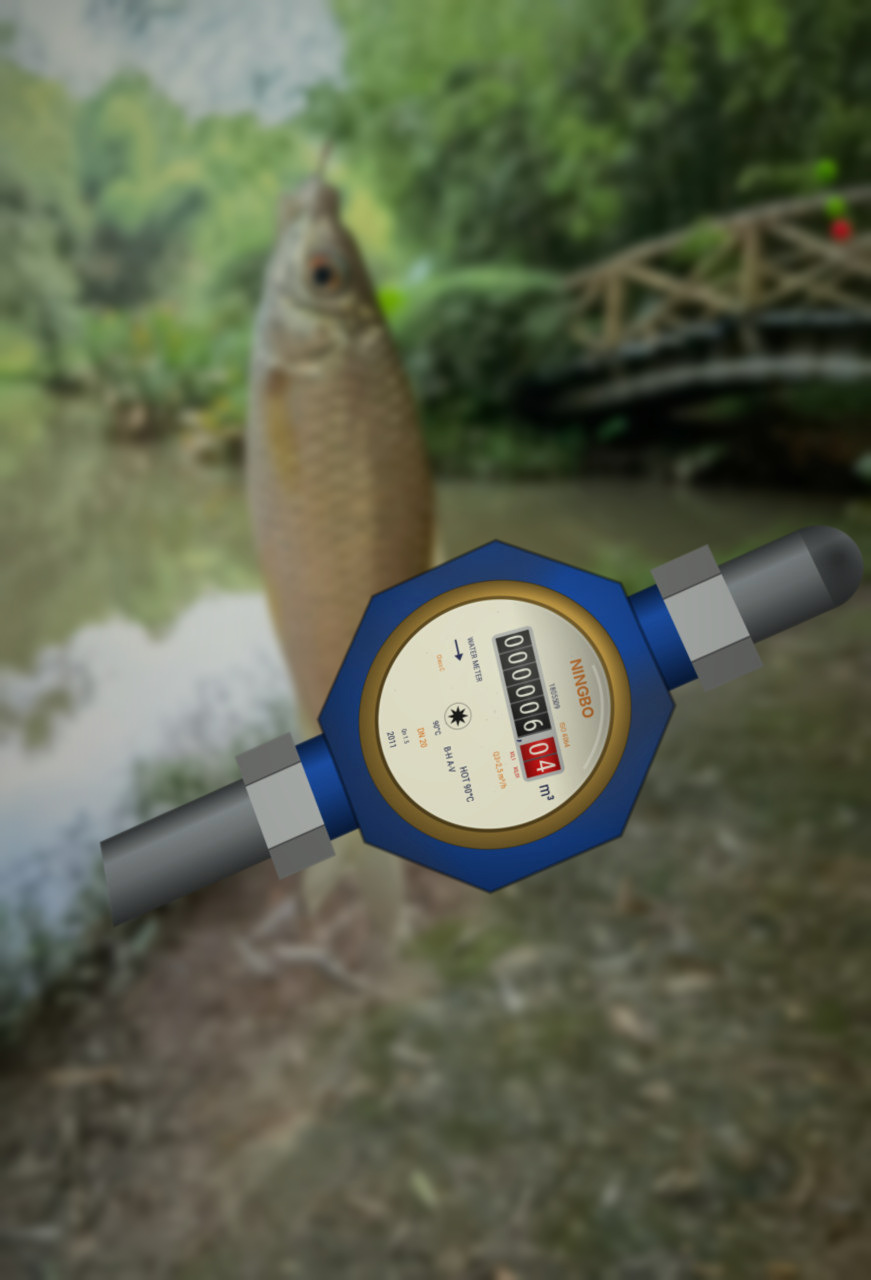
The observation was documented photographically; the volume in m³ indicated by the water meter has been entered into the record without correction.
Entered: 6.04 m³
